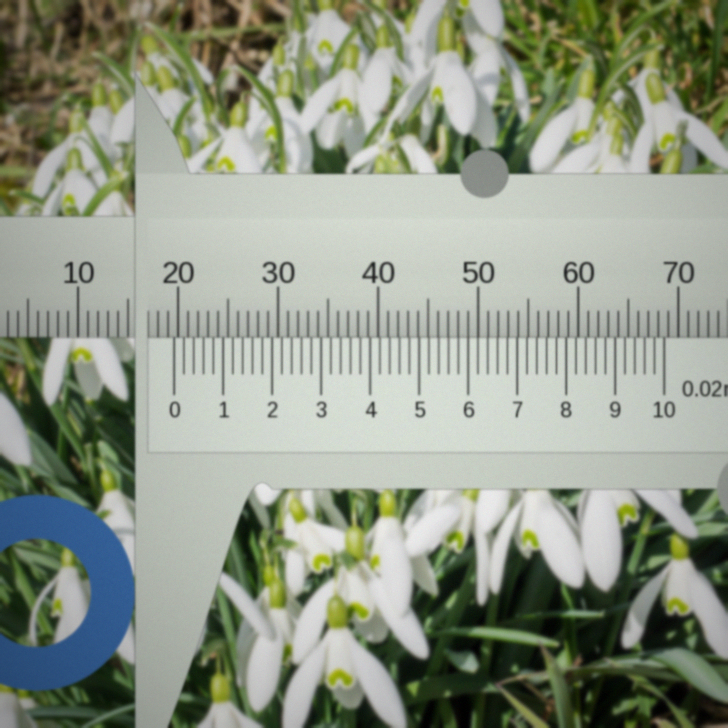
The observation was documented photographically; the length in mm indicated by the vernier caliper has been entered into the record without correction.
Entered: 19.6 mm
